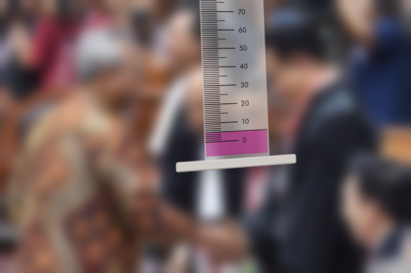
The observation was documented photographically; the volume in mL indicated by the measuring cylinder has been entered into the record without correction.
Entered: 5 mL
